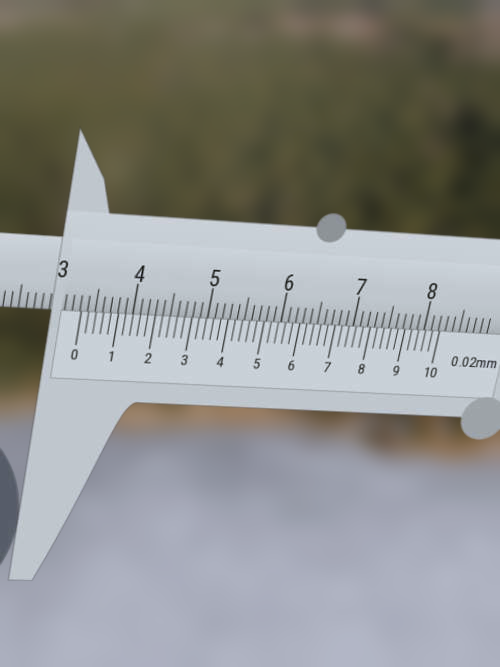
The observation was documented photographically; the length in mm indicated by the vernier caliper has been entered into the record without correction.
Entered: 33.2 mm
